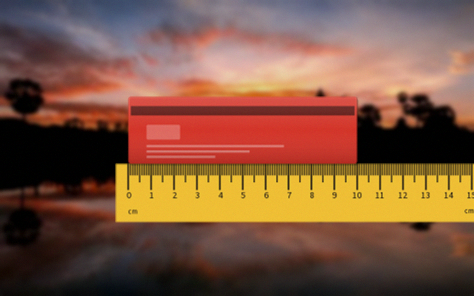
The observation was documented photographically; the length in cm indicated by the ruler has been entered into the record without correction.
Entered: 10 cm
